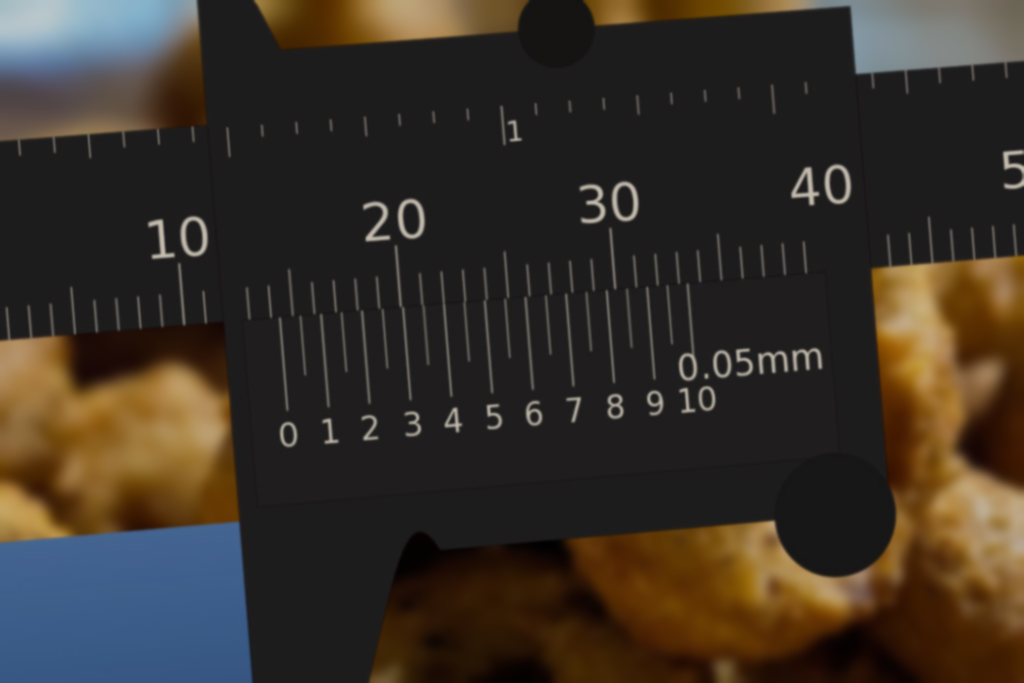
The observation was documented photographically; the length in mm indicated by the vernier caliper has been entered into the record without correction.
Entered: 14.4 mm
